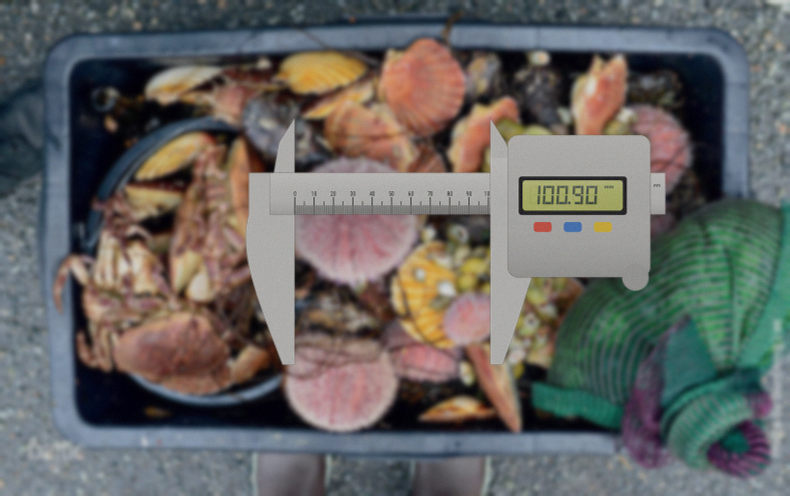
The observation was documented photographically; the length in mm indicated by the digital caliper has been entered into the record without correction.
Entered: 100.90 mm
